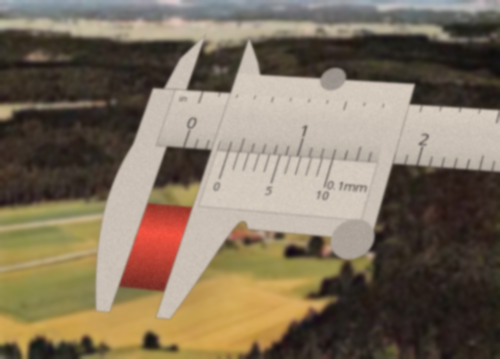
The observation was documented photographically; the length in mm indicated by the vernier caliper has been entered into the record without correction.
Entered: 4.0 mm
